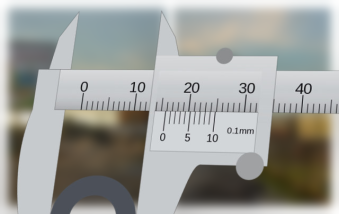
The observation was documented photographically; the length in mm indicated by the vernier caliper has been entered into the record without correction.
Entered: 15.8 mm
